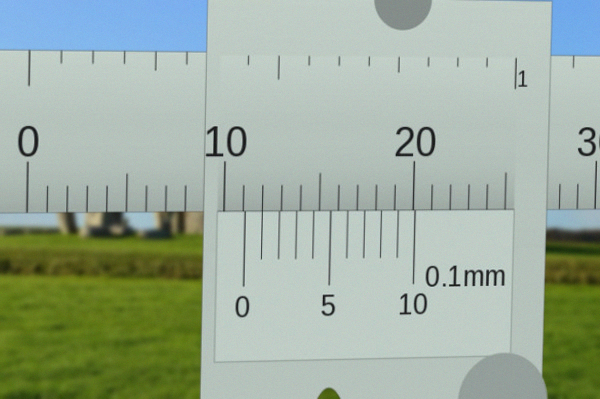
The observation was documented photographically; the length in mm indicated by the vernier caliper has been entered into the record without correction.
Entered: 11.1 mm
